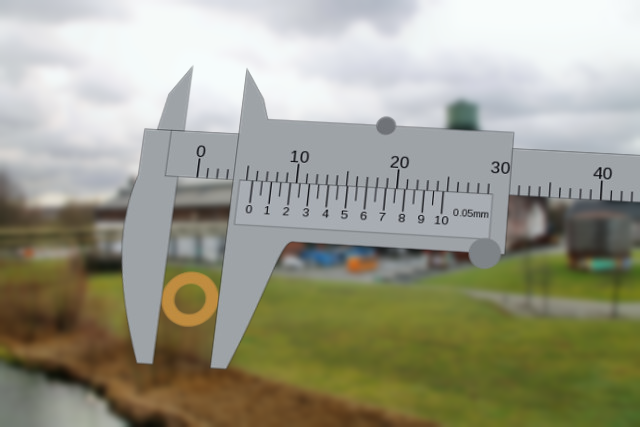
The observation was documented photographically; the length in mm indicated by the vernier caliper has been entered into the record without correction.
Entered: 5.6 mm
